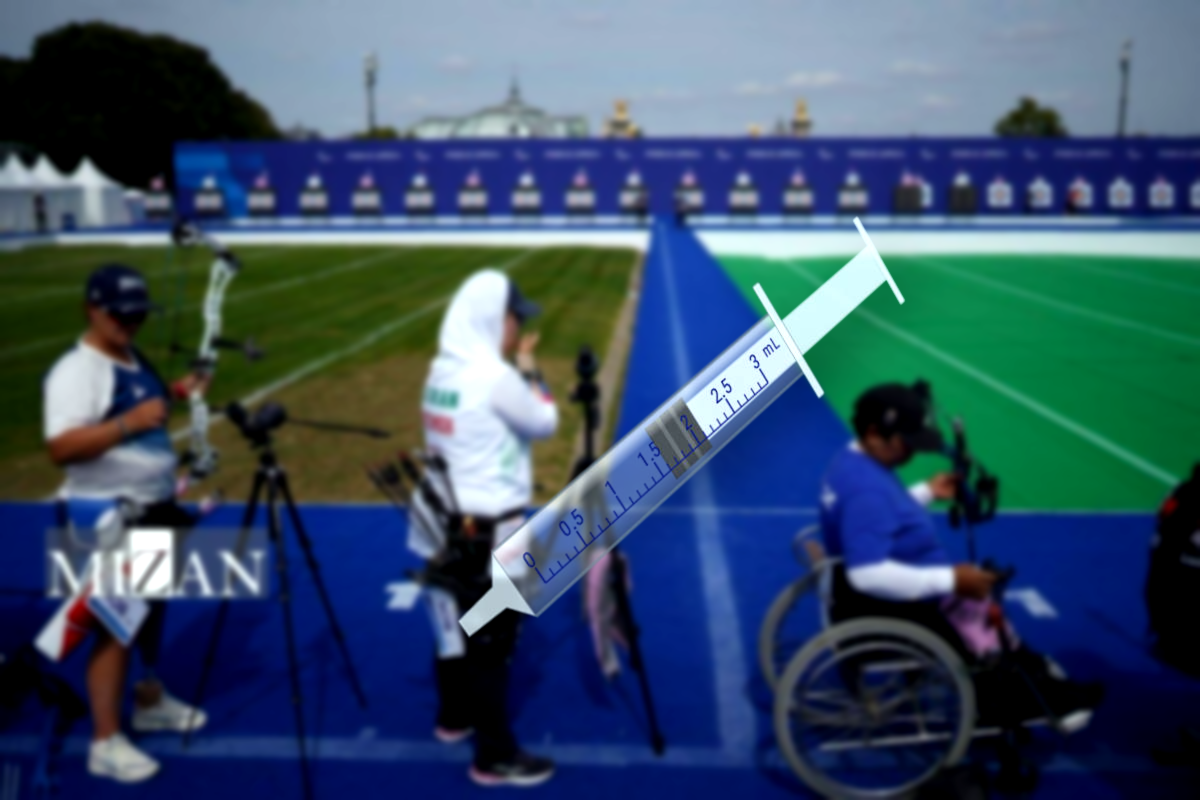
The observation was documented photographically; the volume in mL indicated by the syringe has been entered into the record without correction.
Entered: 1.6 mL
